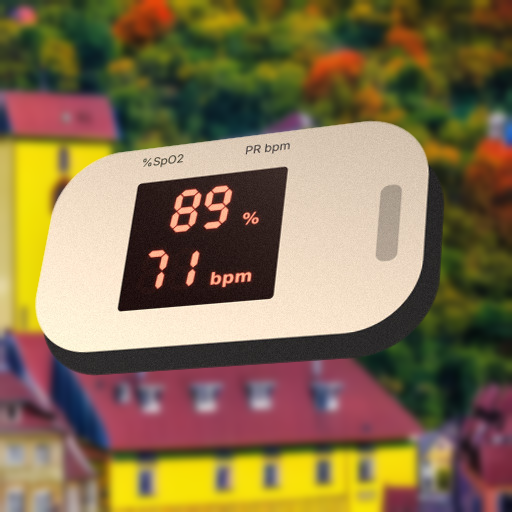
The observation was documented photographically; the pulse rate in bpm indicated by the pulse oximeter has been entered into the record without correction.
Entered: 71 bpm
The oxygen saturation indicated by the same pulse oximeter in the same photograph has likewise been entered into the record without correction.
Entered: 89 %
